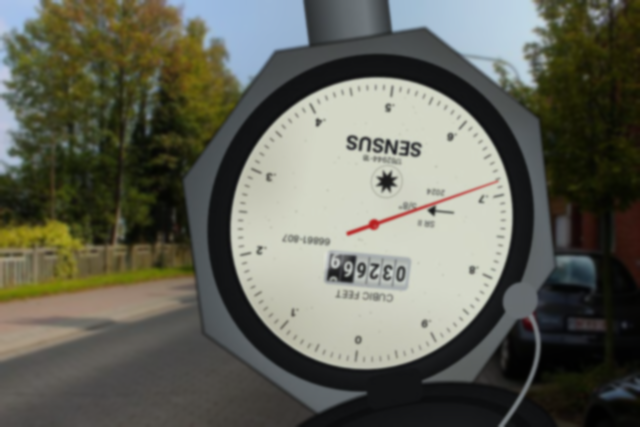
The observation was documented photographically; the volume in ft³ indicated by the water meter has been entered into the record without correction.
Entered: 32668.68 ft³
